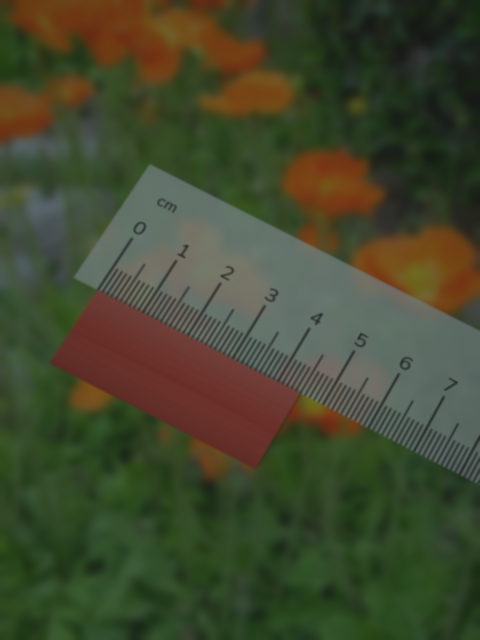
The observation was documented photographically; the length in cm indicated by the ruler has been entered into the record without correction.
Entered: 4.5 cm
